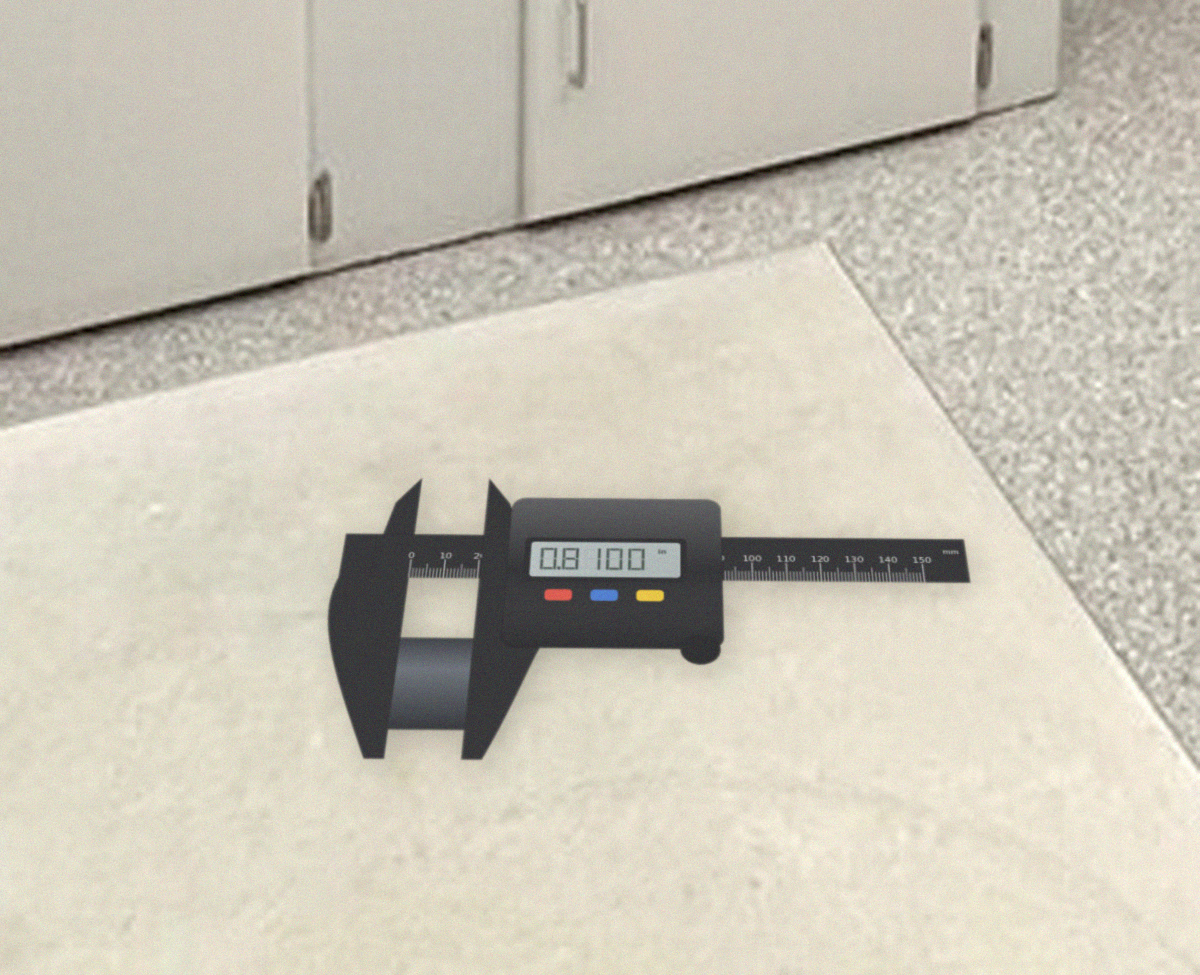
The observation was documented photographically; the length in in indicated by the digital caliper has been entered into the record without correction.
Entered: 0.8100 in
